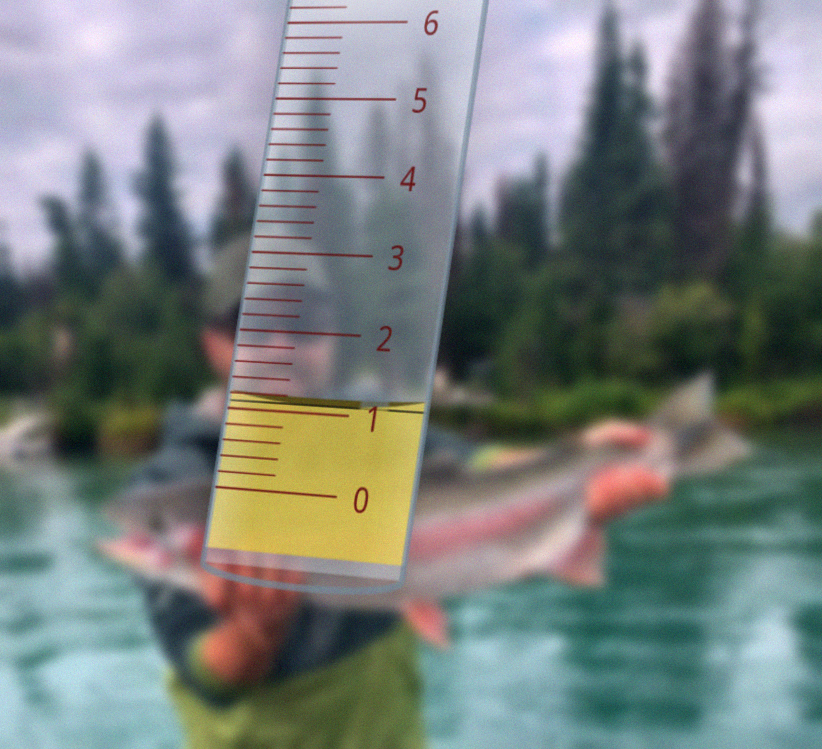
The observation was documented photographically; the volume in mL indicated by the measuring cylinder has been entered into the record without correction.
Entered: 1.1 mL
